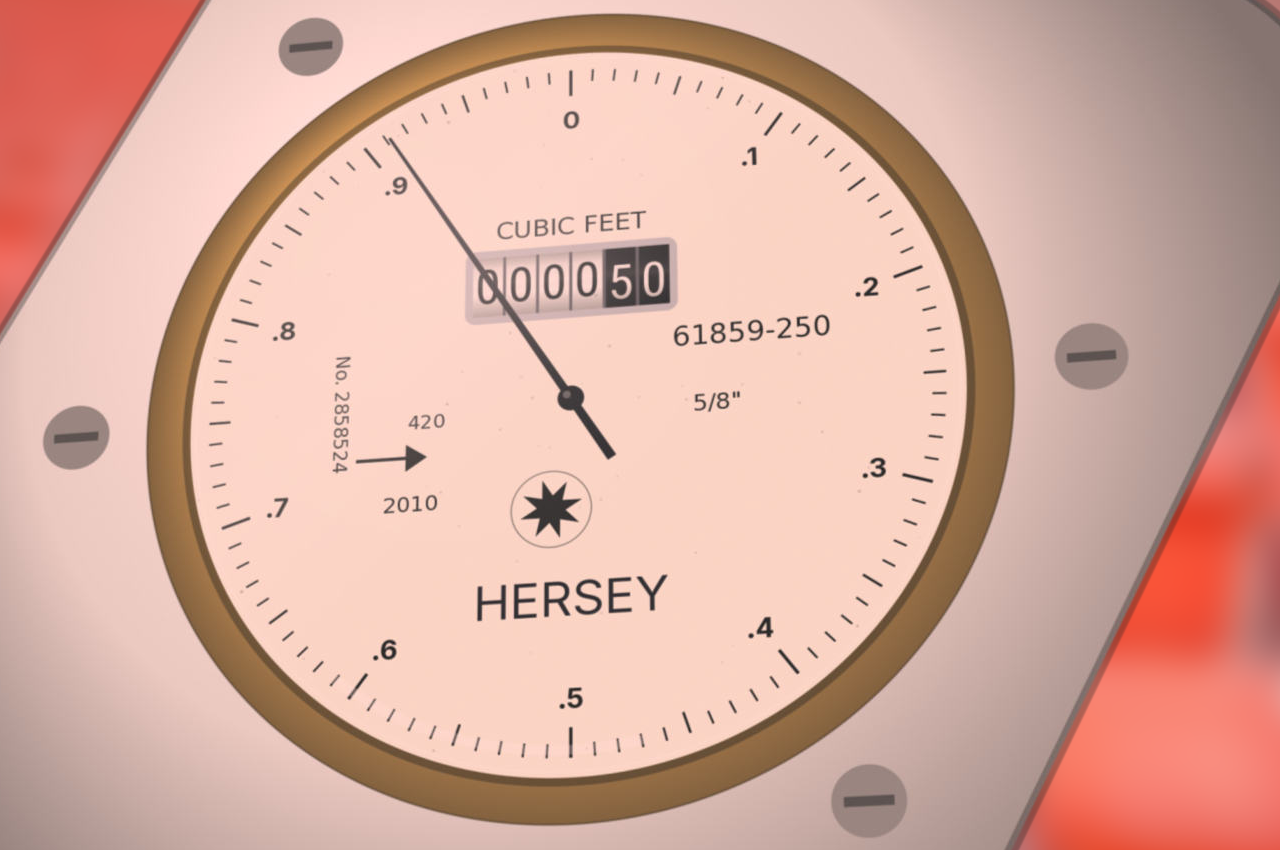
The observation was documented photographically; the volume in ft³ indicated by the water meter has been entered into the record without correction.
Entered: 49.91 ft³
